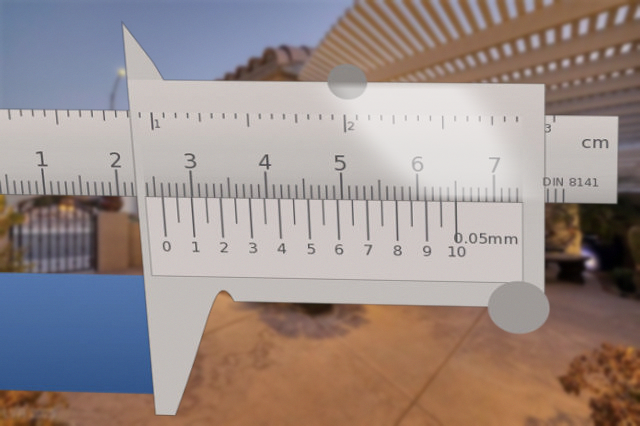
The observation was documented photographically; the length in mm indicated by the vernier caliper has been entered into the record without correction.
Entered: 26.0 mm
